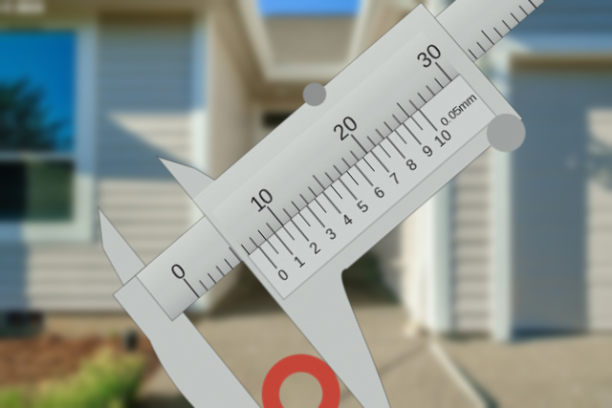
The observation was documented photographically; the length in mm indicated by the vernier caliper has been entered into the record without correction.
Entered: 7.1 mm
